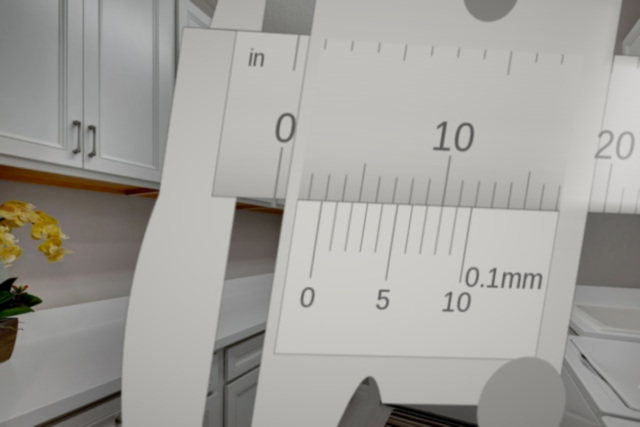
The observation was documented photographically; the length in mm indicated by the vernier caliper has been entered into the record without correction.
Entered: 2.8 mm
